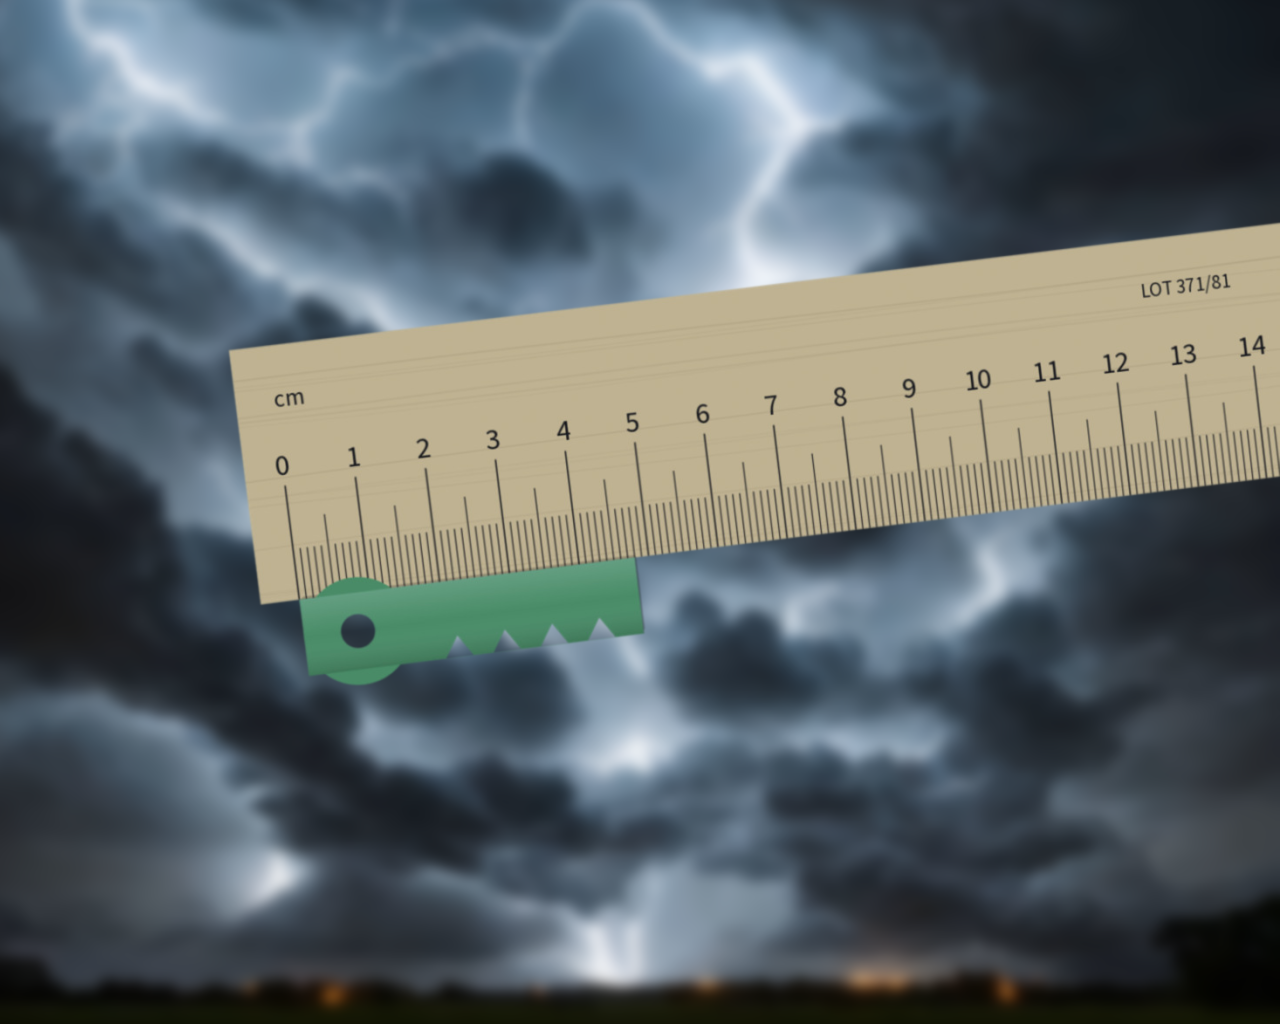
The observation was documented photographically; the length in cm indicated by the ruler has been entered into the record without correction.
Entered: 4.8 cm
